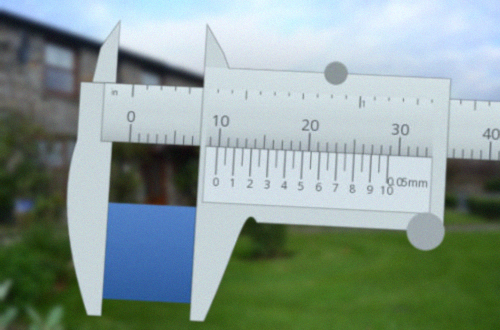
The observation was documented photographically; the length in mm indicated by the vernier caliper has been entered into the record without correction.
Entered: 9.8 mm
